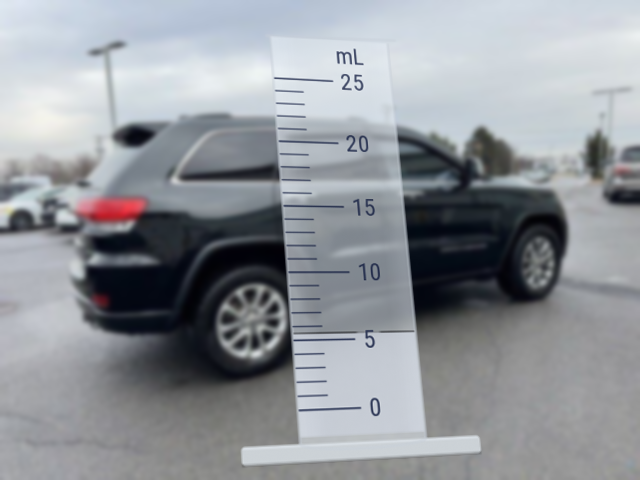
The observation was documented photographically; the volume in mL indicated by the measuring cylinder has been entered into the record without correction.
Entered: 5.5 mL
